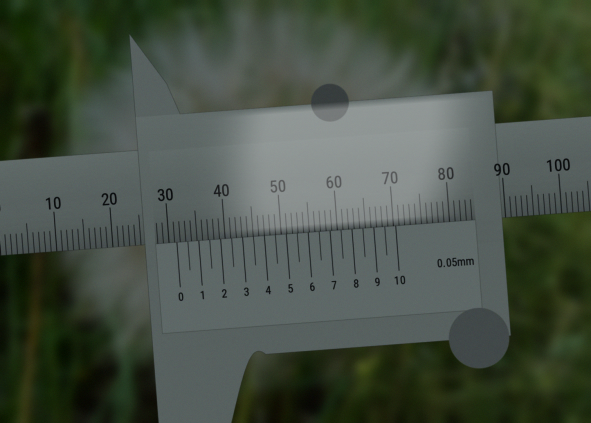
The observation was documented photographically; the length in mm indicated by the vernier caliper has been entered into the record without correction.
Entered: 31.4 mm
